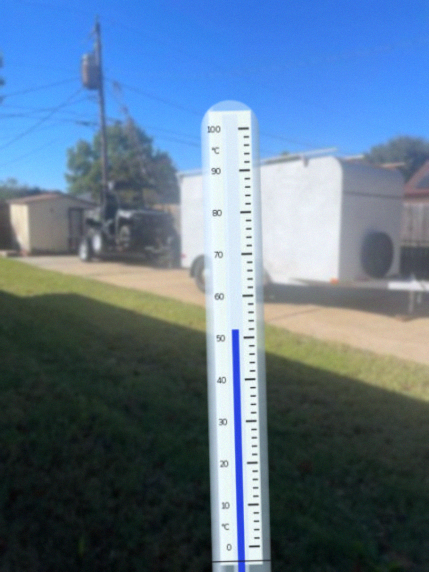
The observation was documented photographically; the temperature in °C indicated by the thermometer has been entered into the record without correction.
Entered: 52 °C
